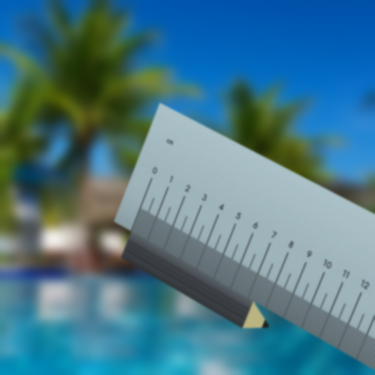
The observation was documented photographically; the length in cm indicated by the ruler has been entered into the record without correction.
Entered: 8.5 cm
